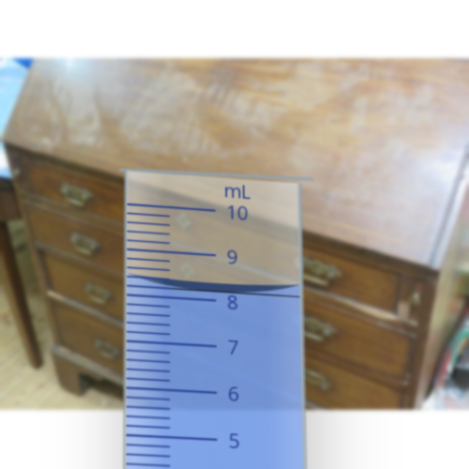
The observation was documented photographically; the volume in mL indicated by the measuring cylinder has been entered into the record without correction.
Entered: 8.2 mL
